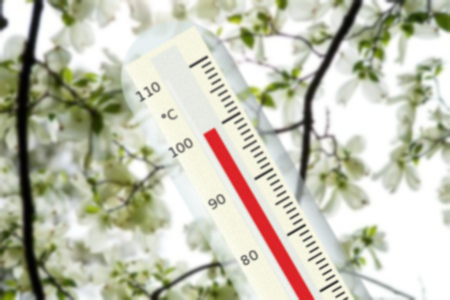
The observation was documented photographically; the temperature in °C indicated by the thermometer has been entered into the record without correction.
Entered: 100 °C
